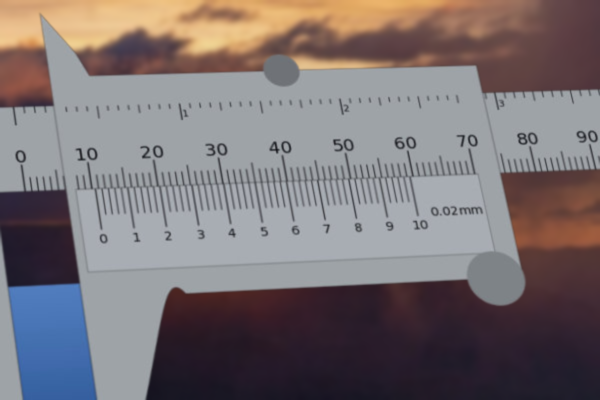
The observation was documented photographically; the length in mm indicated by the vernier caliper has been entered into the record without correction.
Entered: 10.5 mm
